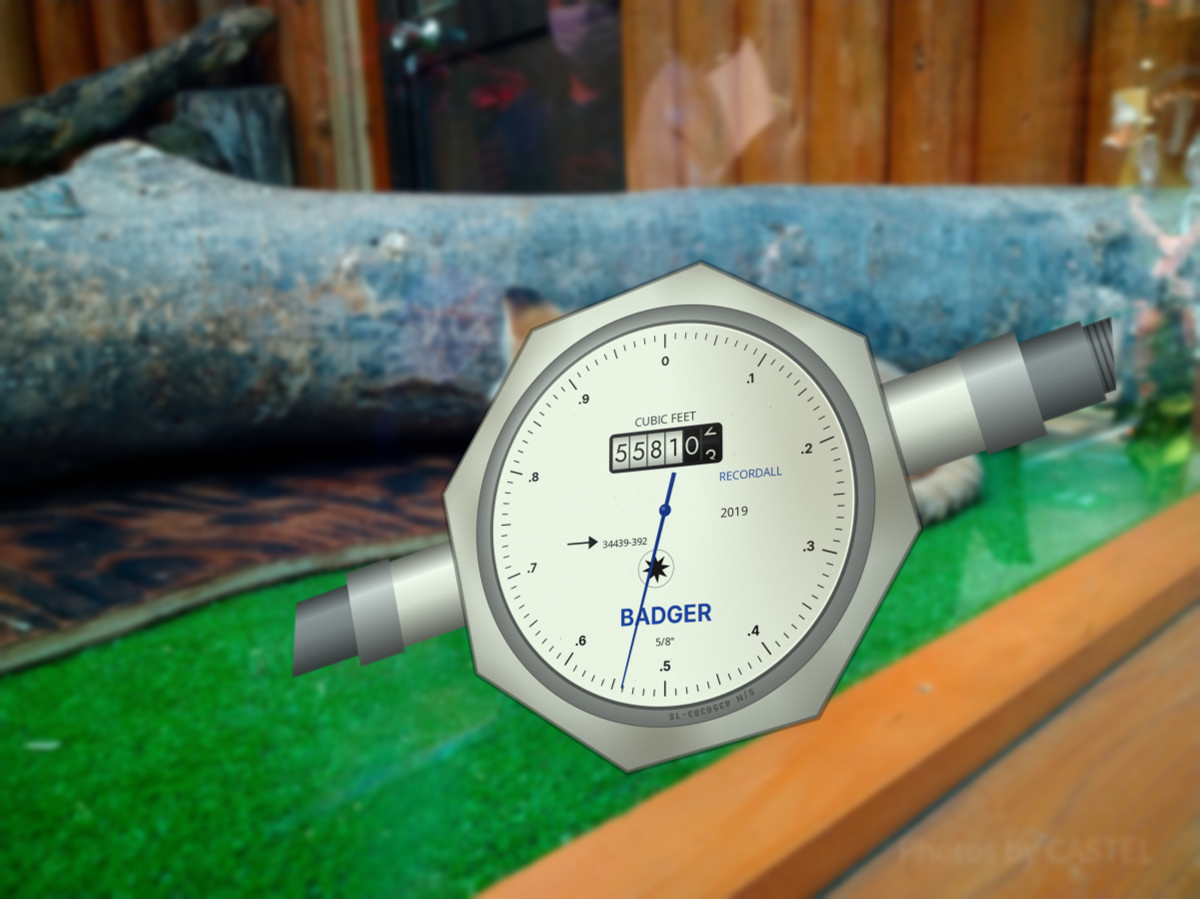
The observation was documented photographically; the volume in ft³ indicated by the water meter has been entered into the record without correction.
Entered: 558102.54 ft³
